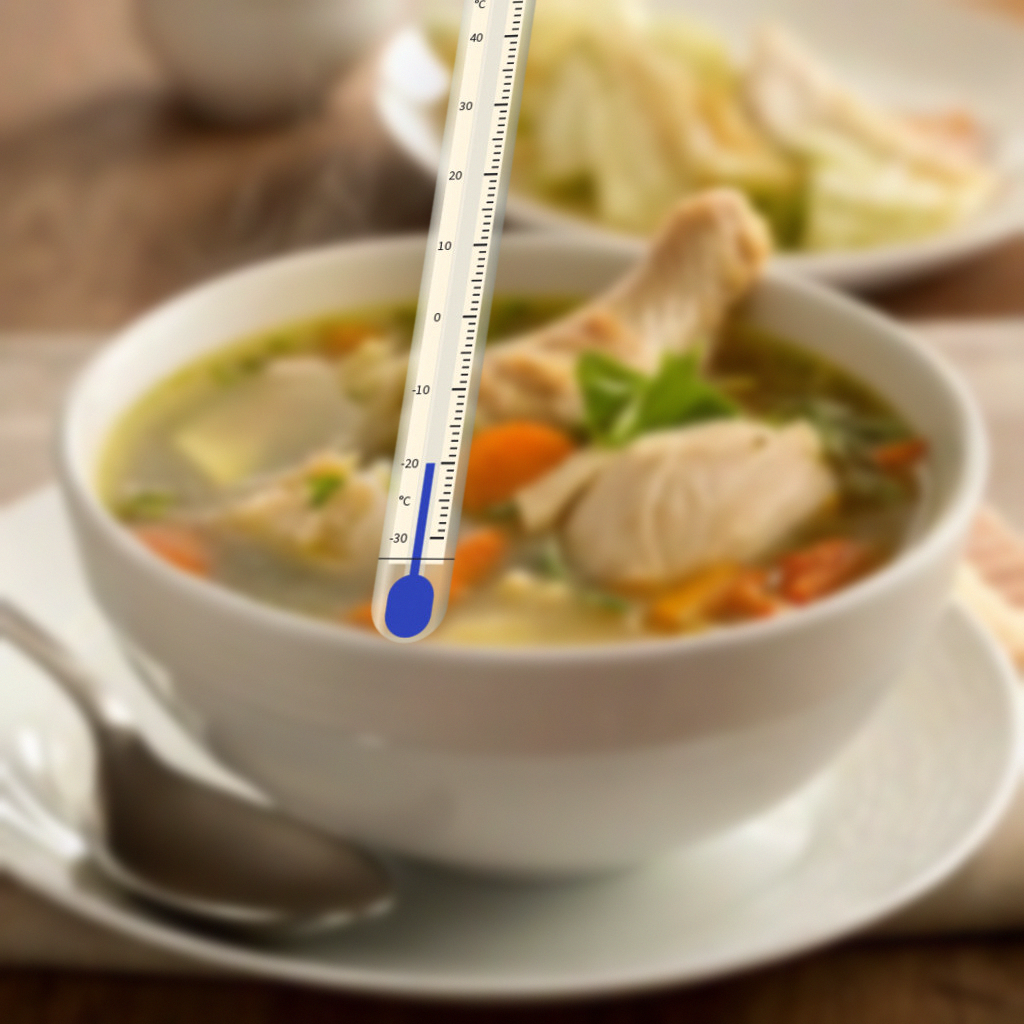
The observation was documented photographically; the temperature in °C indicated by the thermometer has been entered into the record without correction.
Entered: -20 °C
